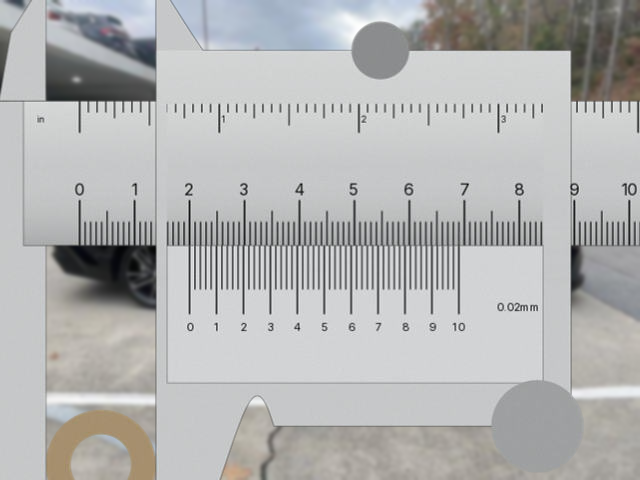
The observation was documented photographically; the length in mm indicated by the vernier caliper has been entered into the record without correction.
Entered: 20.0 mm
